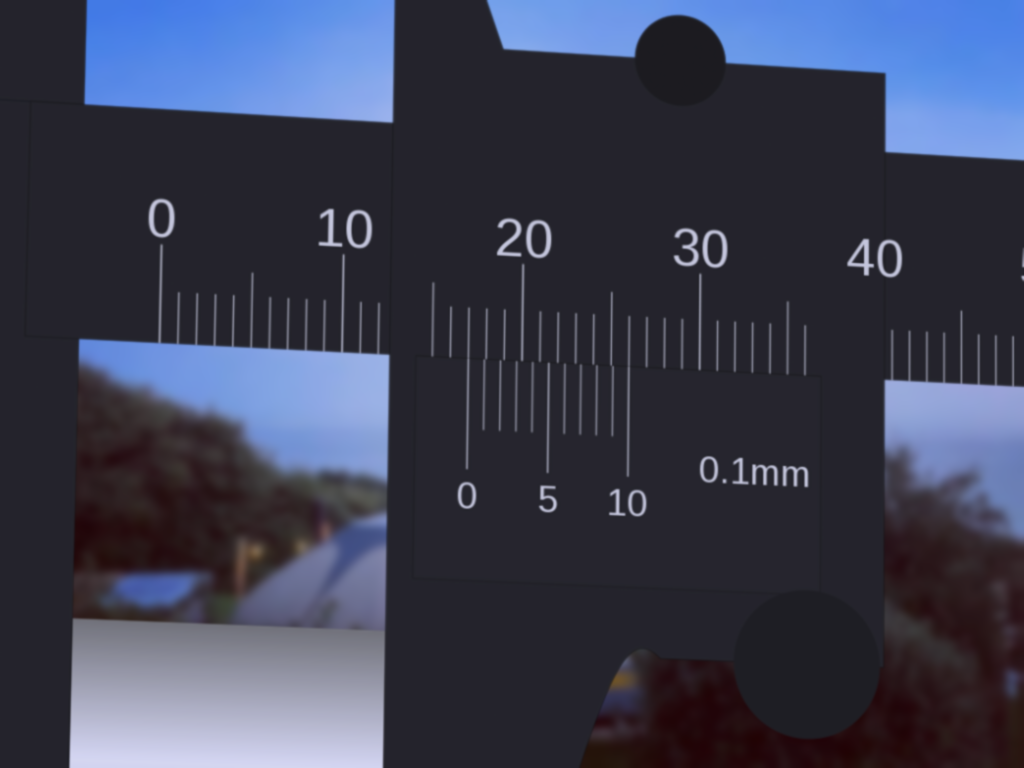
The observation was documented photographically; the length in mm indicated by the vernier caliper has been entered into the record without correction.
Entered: 17.0 mm
